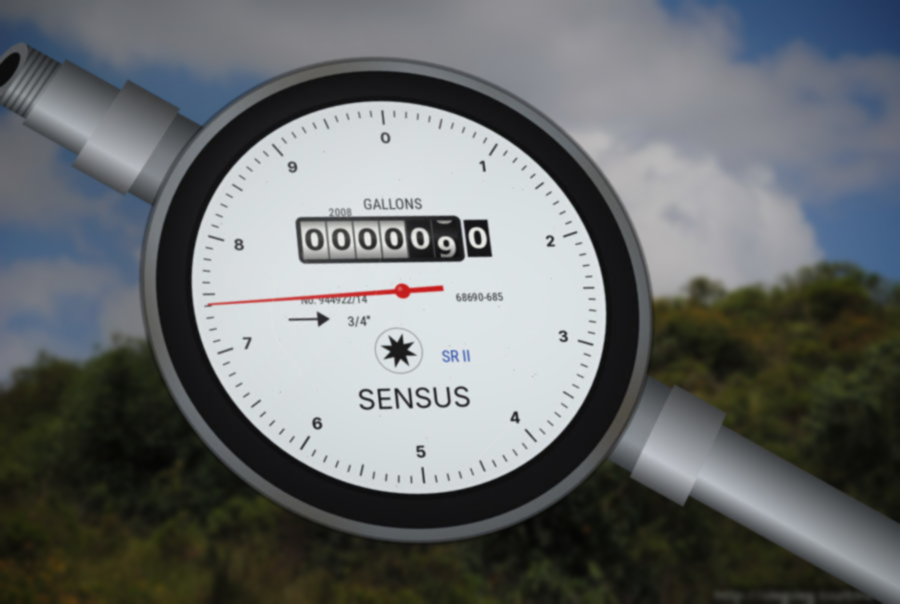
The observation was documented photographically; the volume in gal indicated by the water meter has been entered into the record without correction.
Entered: 87.4 gal
